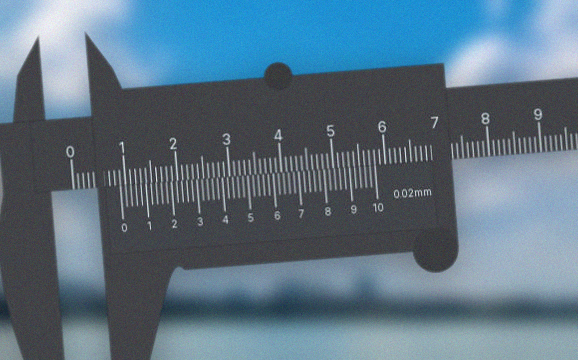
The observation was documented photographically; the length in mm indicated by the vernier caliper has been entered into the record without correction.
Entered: 9.0 mm
